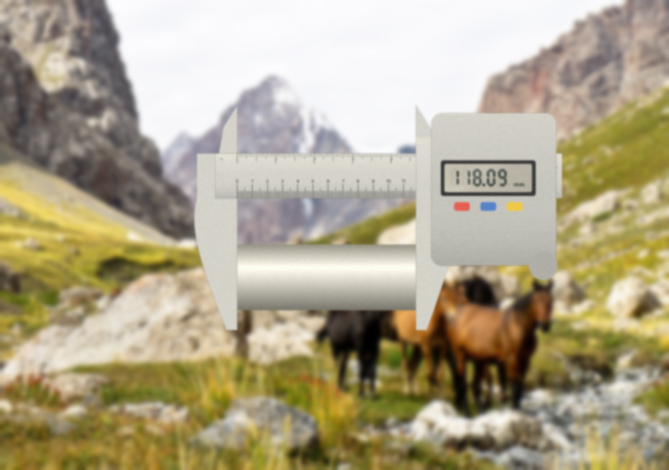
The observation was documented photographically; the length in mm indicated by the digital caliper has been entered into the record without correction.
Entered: 118.09 mm
